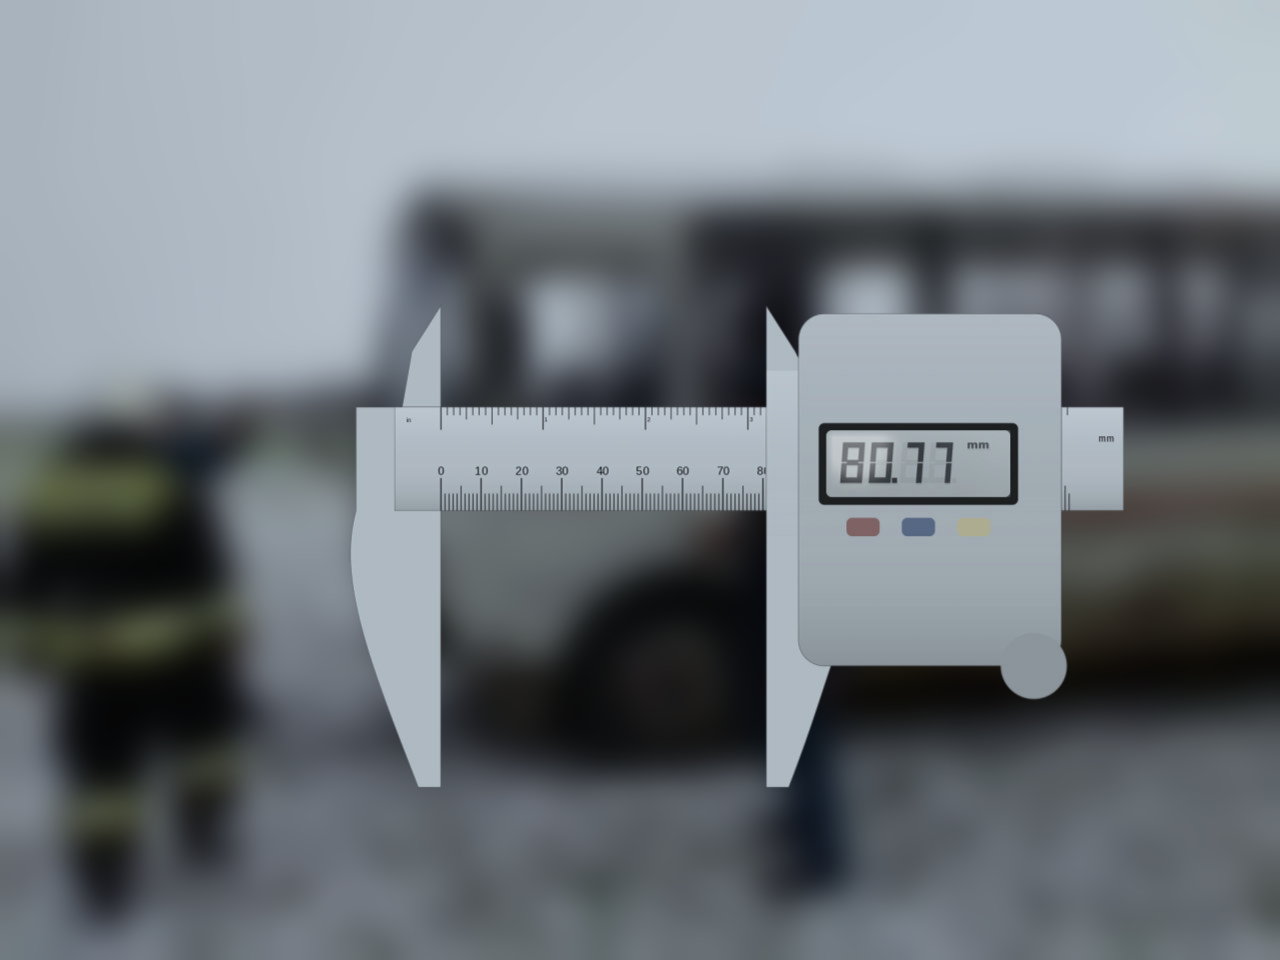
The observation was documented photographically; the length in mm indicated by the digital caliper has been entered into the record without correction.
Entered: 80.77 mm
